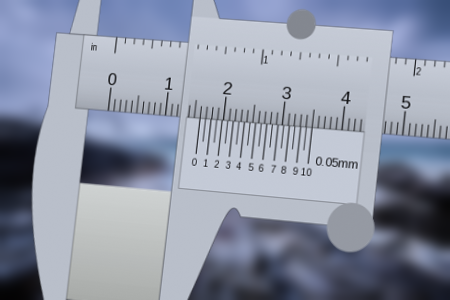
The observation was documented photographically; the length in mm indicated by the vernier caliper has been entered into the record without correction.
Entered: 16.0 mm
